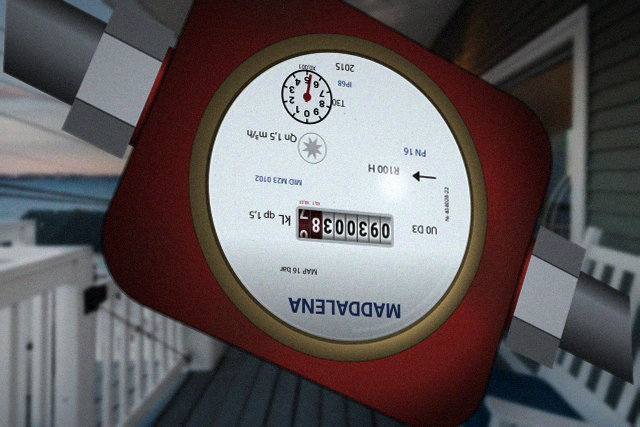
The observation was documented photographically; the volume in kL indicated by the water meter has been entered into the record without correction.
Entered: 93003.865 kL
